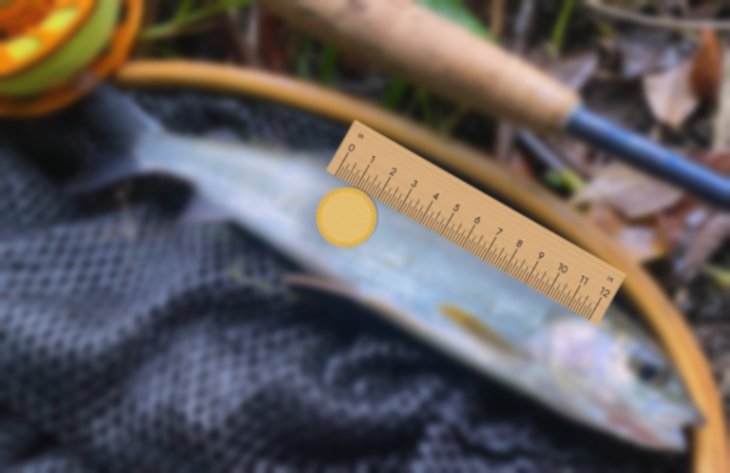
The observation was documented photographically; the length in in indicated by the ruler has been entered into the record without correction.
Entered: 2.5 in
